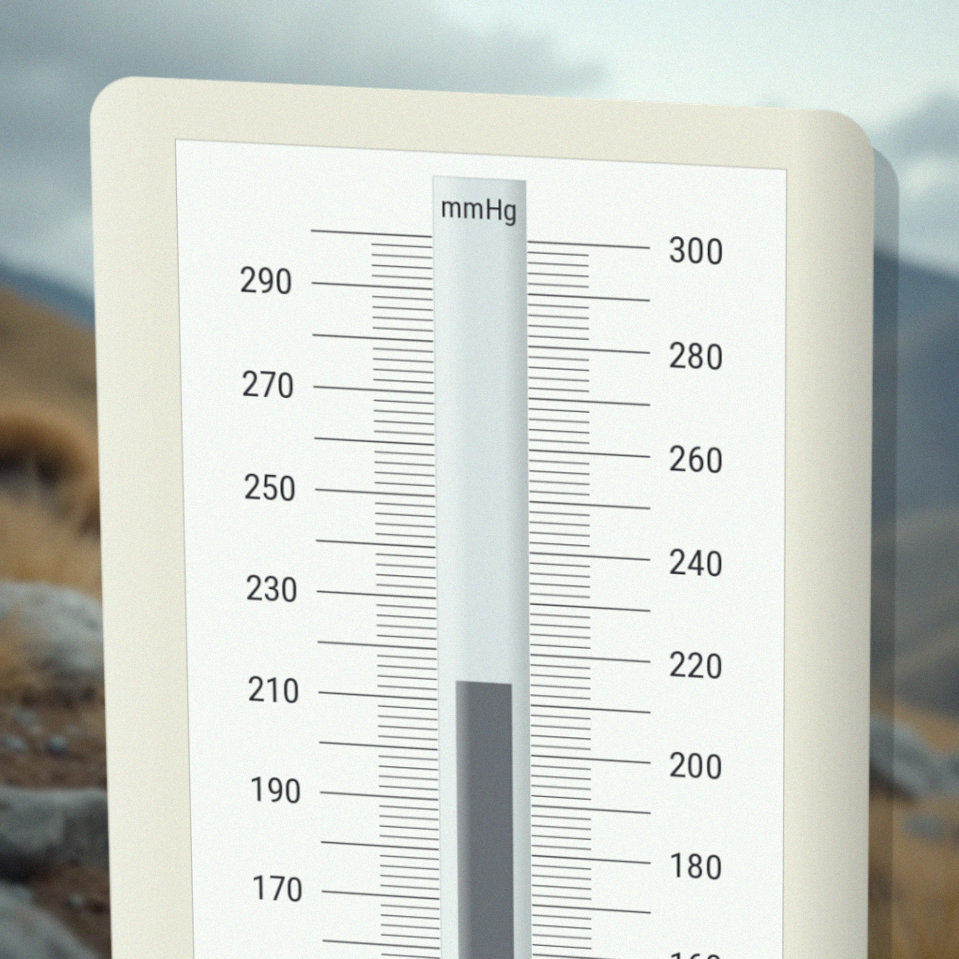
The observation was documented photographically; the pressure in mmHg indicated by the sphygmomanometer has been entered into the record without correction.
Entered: 214 mmHg
